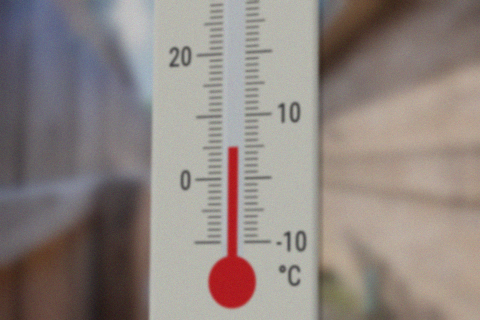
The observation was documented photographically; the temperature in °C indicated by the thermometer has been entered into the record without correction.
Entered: 5 °C
